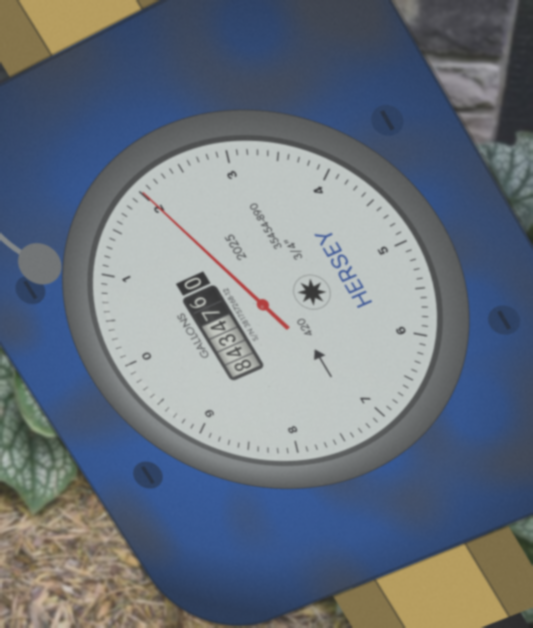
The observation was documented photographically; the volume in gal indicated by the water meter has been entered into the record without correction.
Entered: 8434762.0 gal
